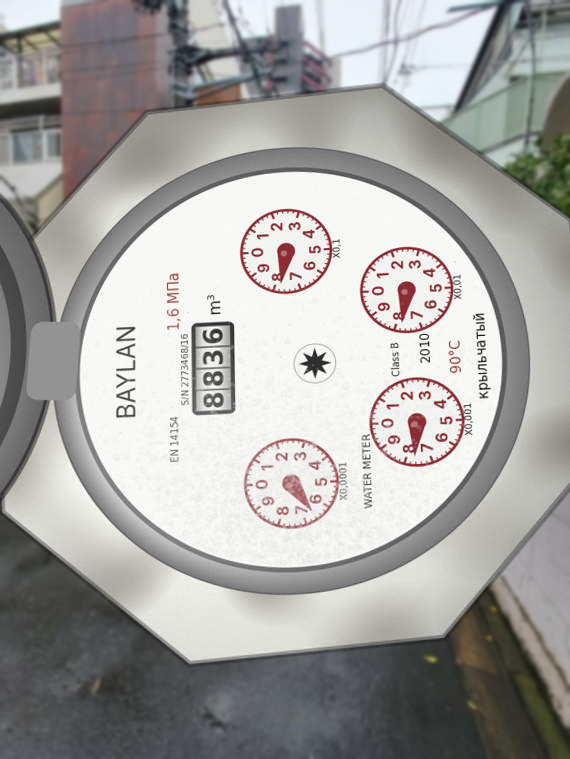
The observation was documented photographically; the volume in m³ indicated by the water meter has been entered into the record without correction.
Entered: 8836.7776 m³
